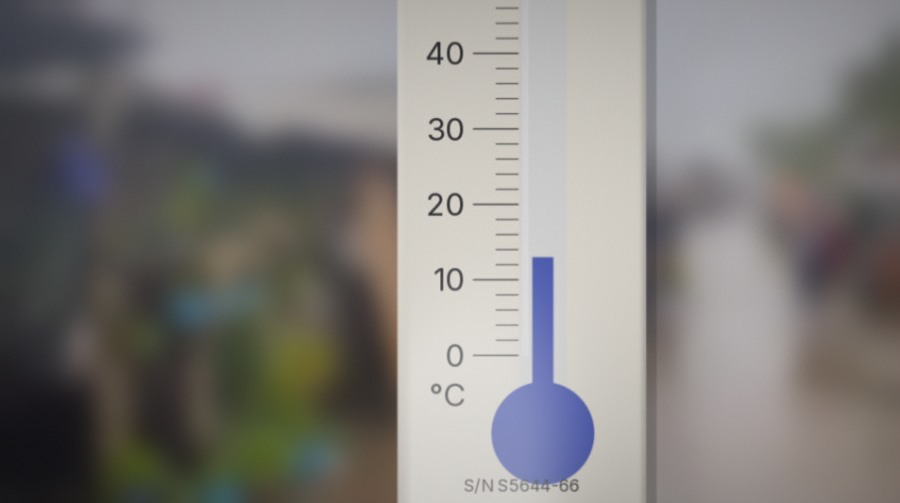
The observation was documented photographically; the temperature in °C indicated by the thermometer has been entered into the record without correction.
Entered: 13 °C
